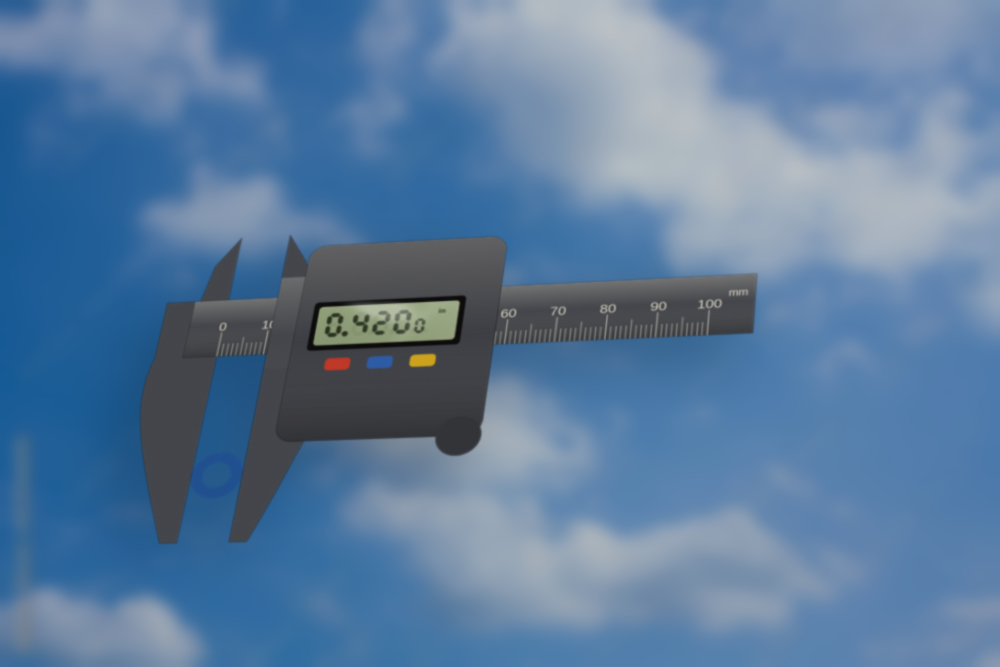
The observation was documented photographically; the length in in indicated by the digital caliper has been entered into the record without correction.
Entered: 0.4200 in
